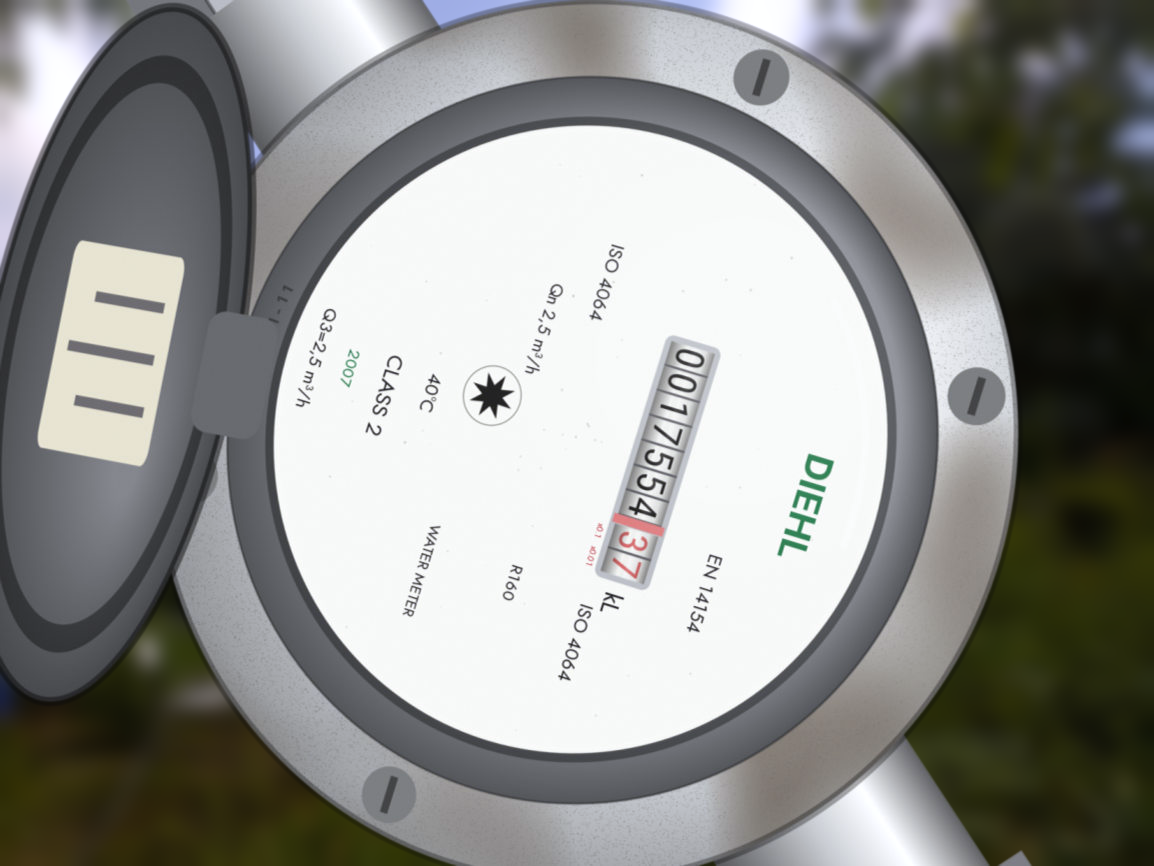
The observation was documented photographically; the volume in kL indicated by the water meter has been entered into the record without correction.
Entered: 17554.37 kL
